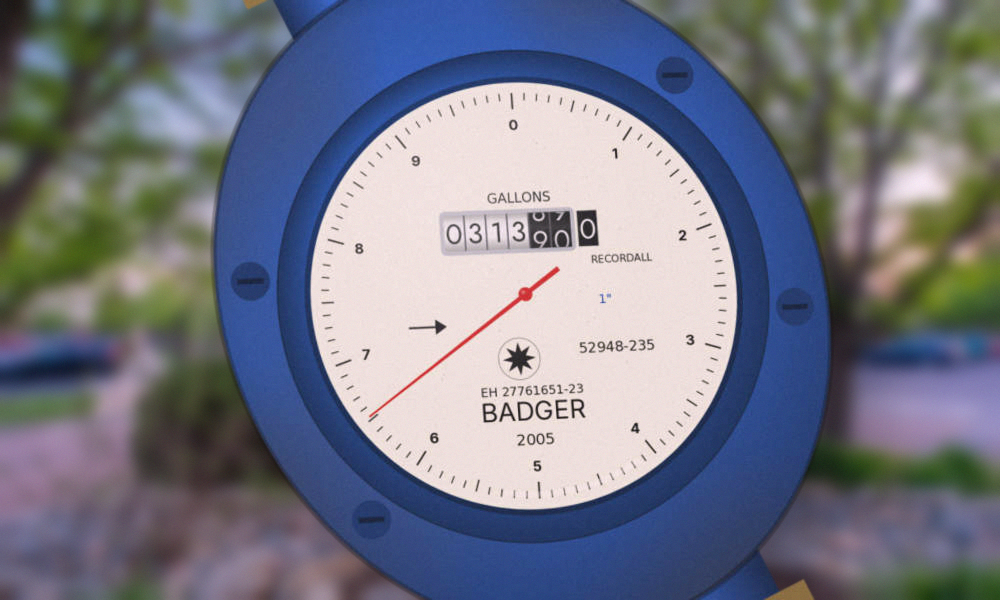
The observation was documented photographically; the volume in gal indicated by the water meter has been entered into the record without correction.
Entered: 313896.5 gal
